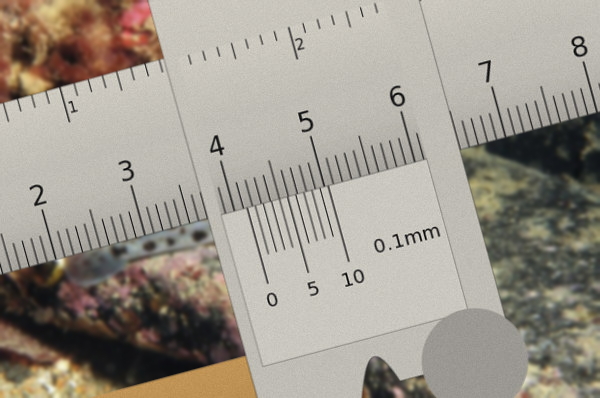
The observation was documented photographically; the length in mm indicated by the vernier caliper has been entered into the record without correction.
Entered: 41.4 mm
